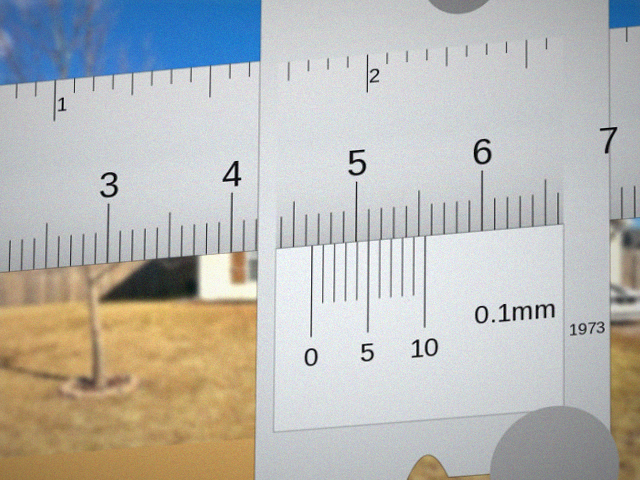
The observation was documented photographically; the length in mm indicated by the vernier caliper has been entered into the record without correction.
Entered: 46.5 mm
